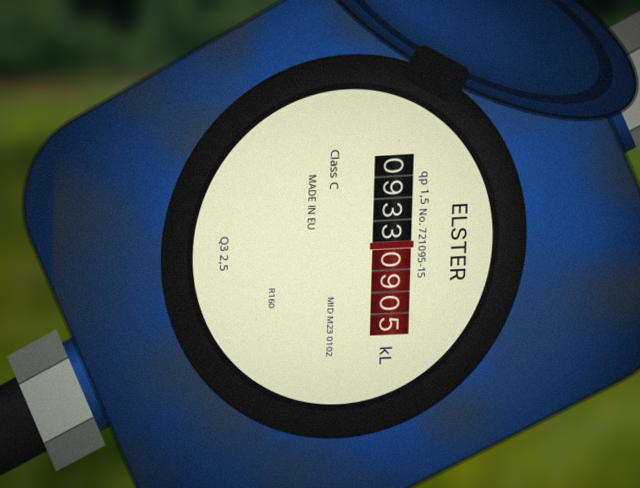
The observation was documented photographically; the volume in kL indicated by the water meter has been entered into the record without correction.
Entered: 933.0905 kL
